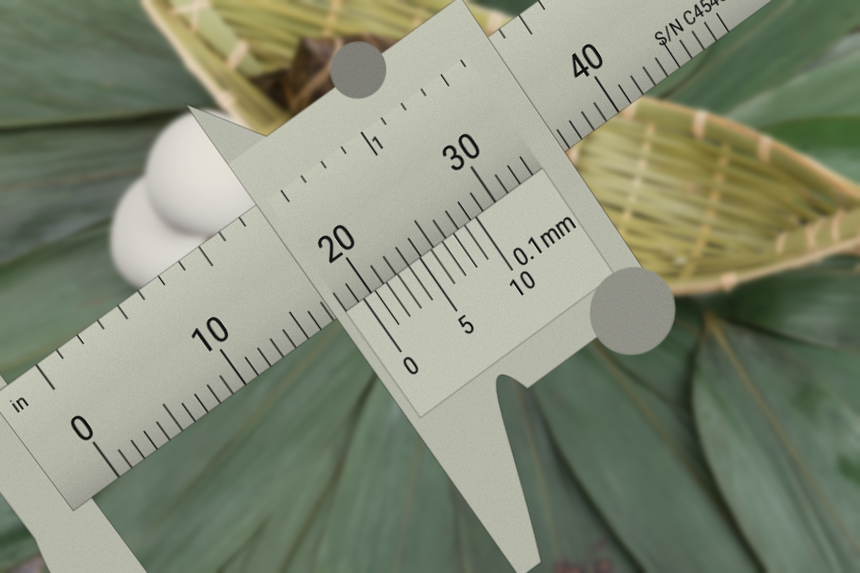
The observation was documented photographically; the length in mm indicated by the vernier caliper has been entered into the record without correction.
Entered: 19.4 mm
